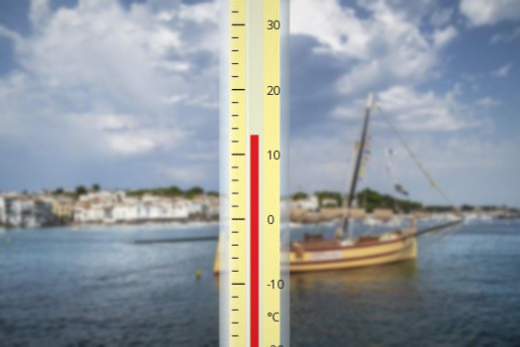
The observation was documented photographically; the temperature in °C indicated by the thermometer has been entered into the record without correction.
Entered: 13 °C
